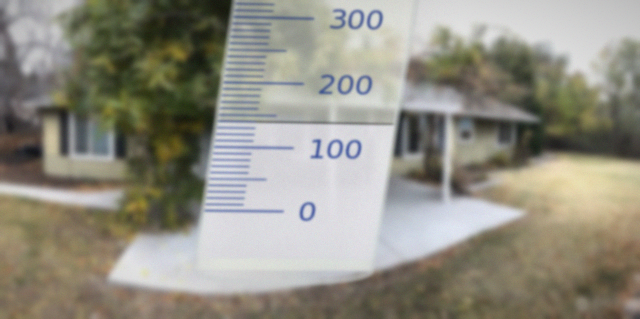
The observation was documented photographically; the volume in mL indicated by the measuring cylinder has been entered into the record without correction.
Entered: 140 mL
